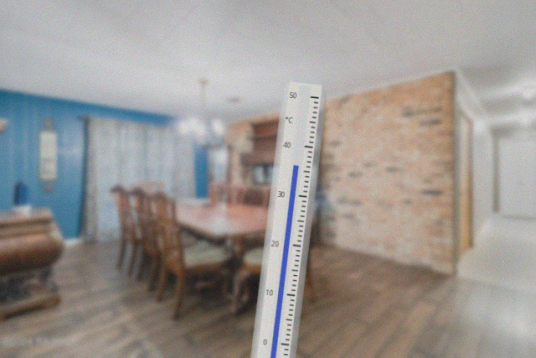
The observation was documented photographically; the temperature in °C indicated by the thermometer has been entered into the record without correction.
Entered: 36 °C
